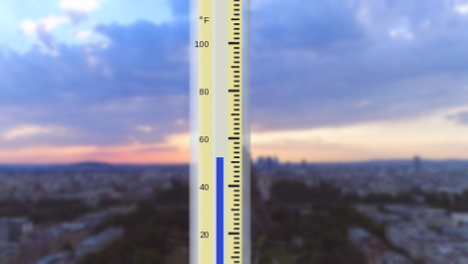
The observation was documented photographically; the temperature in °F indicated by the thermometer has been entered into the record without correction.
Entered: 52 °F
